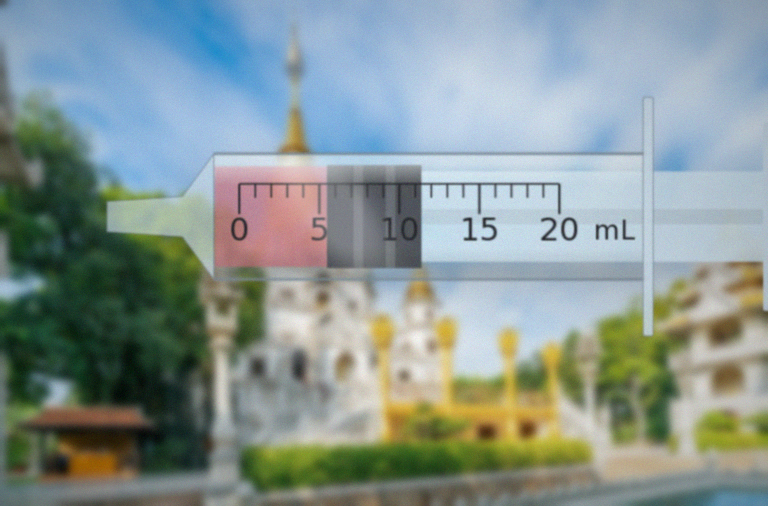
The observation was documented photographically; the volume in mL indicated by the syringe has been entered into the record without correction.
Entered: 5.5 mL
